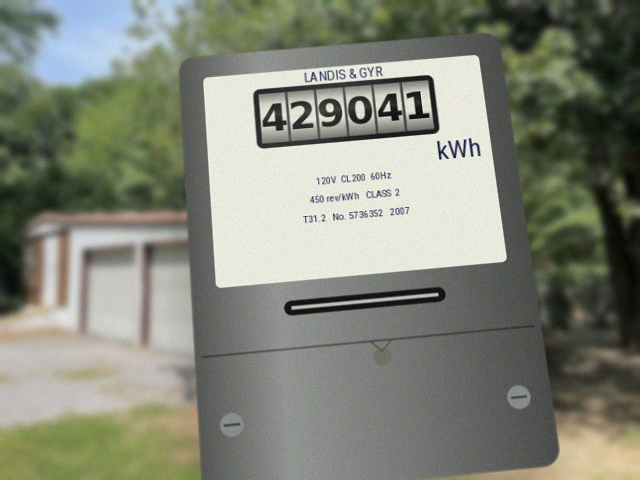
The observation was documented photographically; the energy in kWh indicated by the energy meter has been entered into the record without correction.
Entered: 429041 kWh
